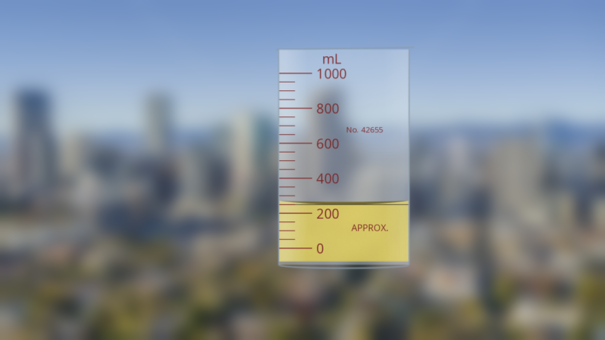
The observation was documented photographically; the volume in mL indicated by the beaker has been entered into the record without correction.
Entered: 250 mL
